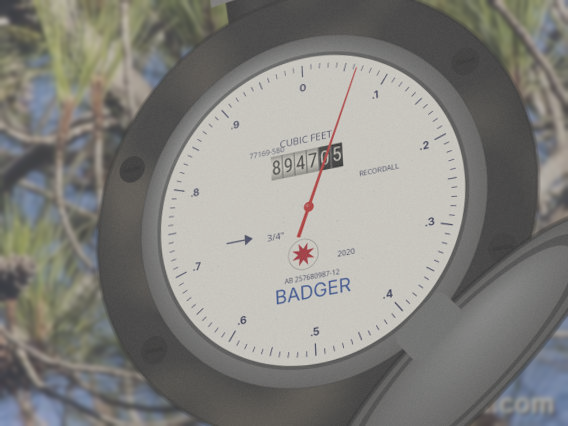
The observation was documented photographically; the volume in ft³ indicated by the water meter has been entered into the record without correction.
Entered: 894705.06 ft³
